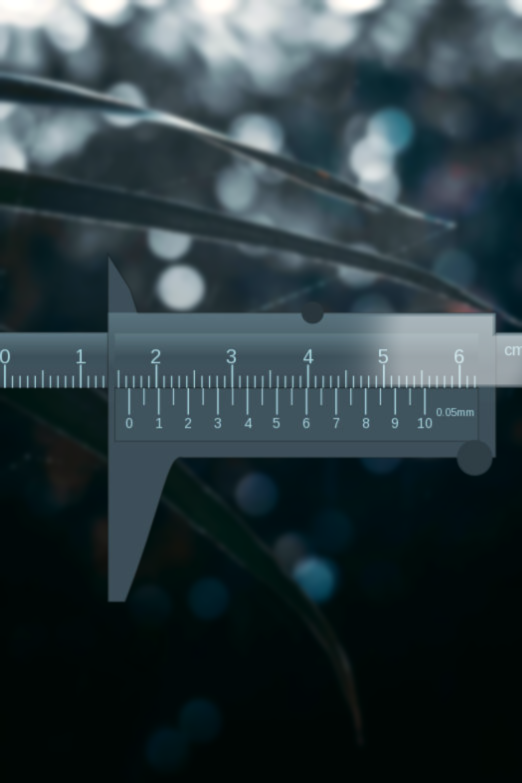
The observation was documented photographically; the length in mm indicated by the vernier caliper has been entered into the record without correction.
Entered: 16.4 mm
